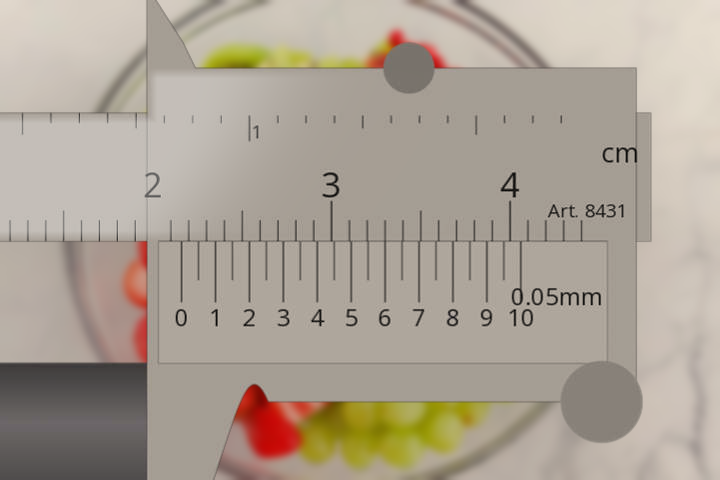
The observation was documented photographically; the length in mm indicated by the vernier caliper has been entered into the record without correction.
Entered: 21.6 mm
